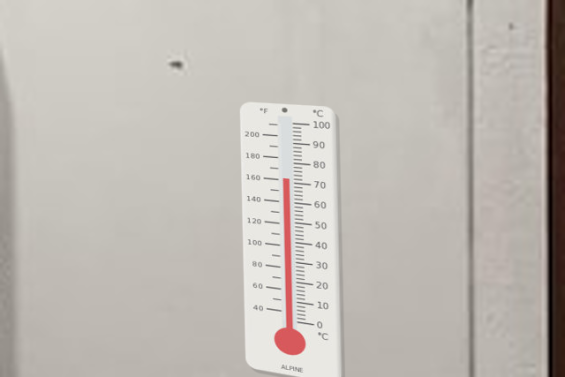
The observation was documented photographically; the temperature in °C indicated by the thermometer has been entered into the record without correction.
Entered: 72 °C
